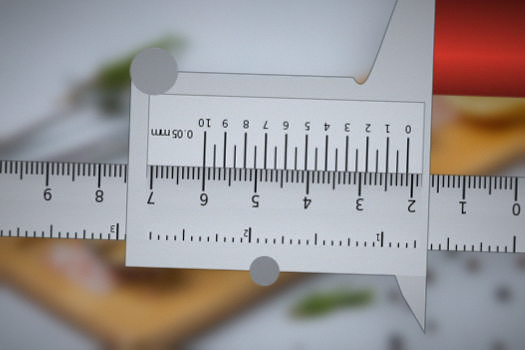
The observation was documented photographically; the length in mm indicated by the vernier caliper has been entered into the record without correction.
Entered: 21.0 mm
